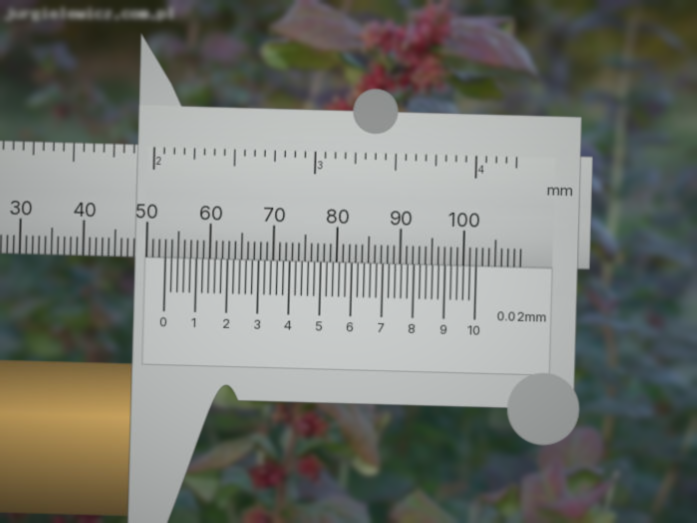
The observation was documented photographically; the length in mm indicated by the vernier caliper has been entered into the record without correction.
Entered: 53.0 mm
